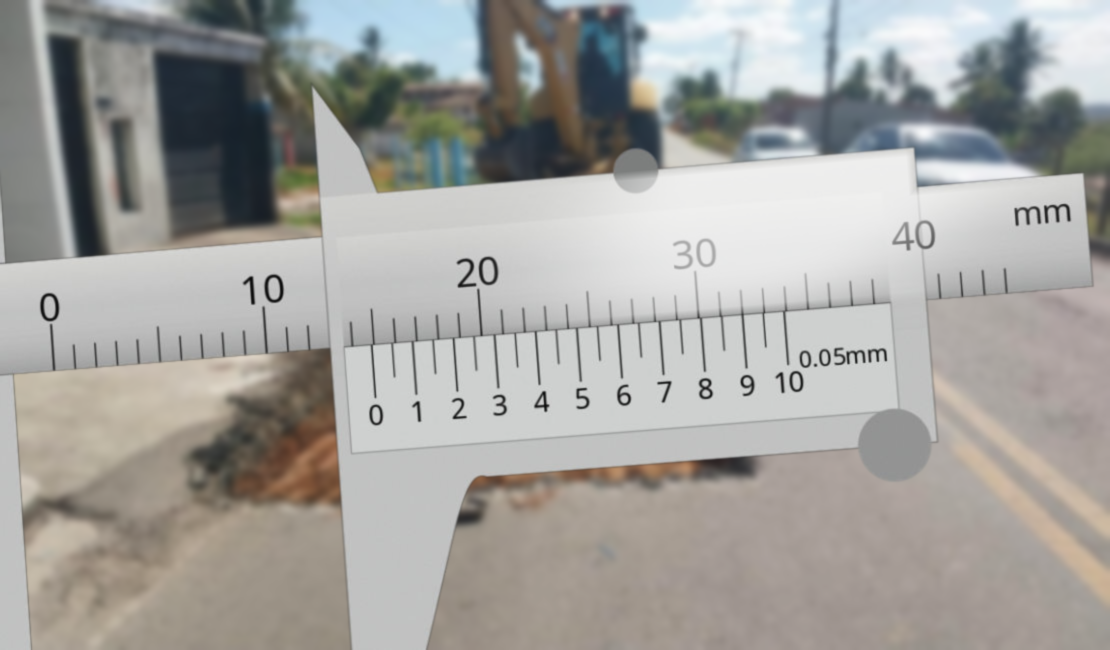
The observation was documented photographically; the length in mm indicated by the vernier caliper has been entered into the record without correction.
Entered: 14.9 mm
